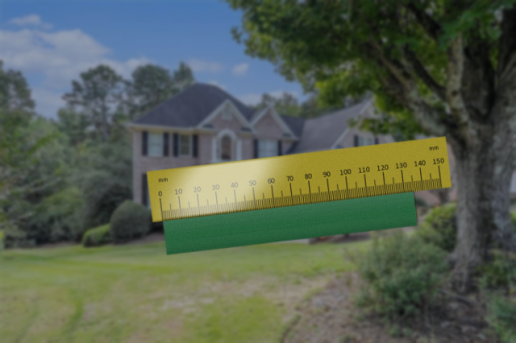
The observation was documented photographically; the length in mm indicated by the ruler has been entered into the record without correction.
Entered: 135 mm
